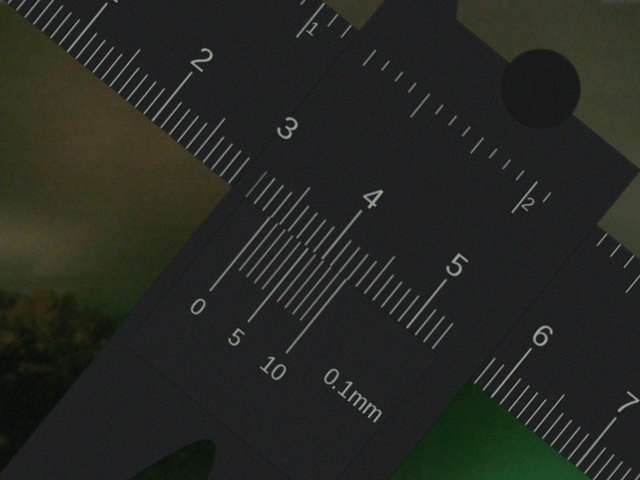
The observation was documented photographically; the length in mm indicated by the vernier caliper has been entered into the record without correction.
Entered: 33.9 mm
